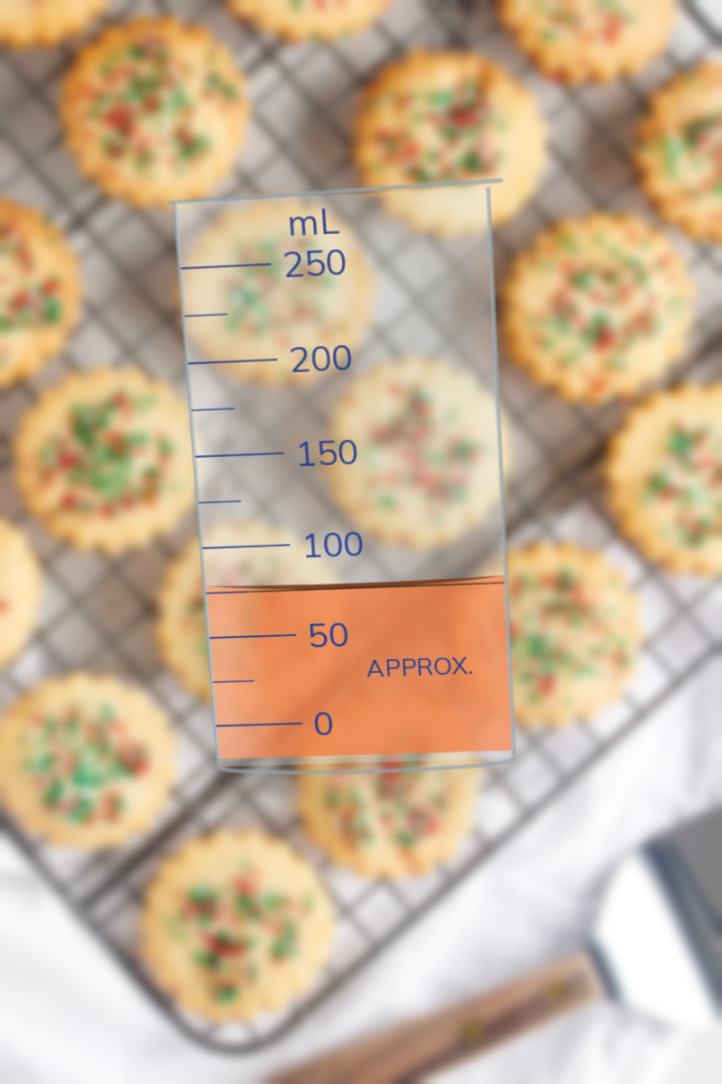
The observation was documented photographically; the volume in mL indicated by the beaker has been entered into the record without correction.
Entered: 75 mL
